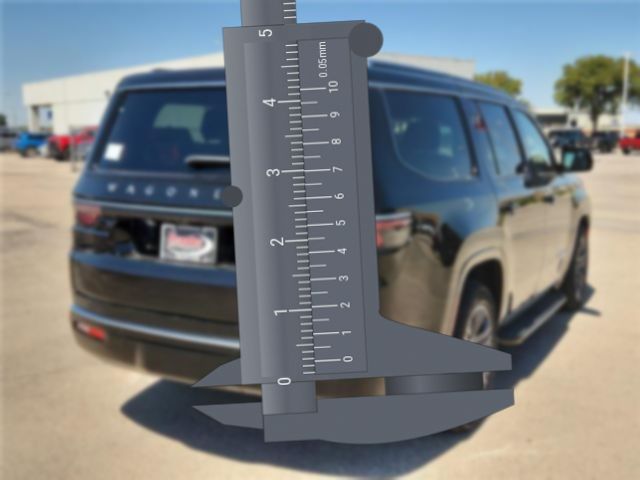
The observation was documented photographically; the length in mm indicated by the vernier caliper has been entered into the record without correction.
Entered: 2.6 mm
